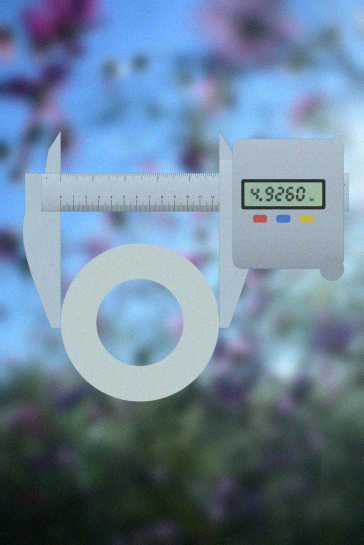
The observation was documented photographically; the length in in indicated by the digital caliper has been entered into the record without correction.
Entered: 4.9260 in
